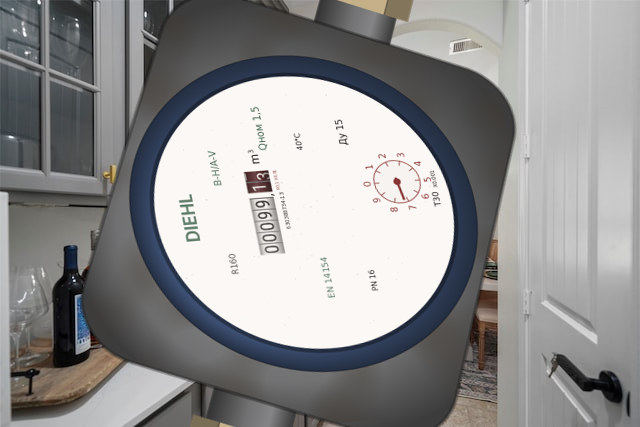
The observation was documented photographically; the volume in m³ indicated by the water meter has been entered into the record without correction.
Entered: 99.127 m³
